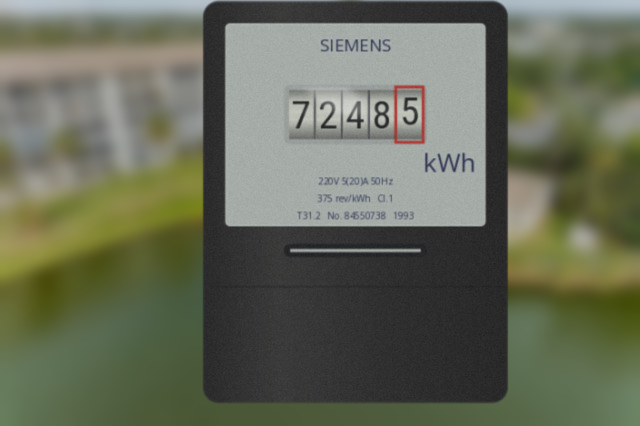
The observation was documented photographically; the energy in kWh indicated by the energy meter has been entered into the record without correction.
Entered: 7248.5 kWh
